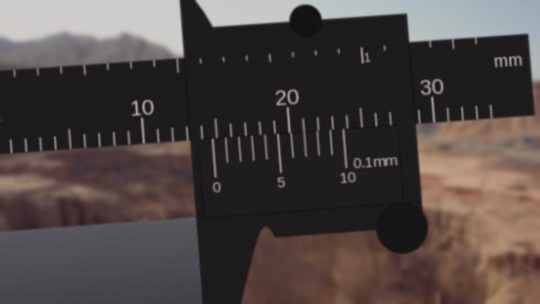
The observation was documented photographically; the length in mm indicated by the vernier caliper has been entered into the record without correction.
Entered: 14.7 mm
